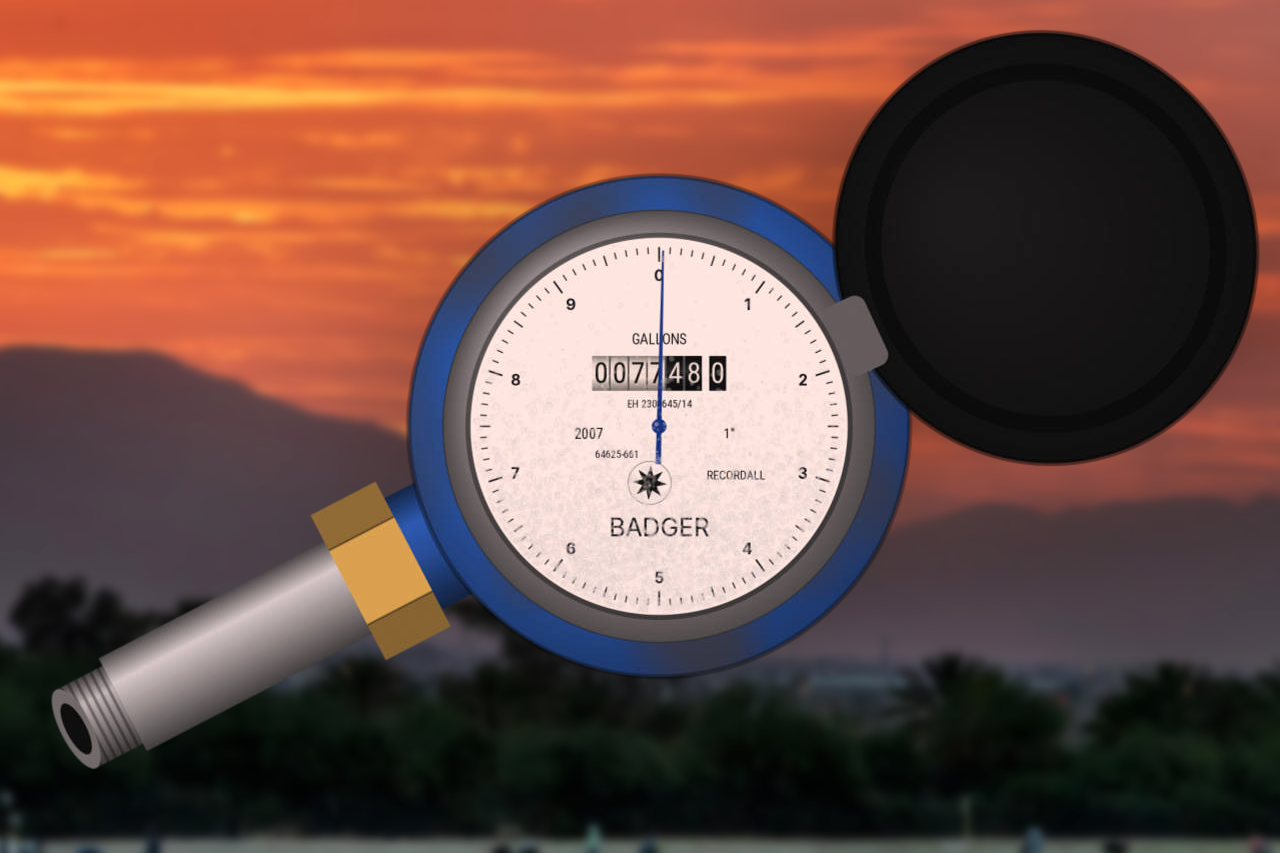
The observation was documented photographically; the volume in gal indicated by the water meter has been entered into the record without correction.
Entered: 77480.0 gal
